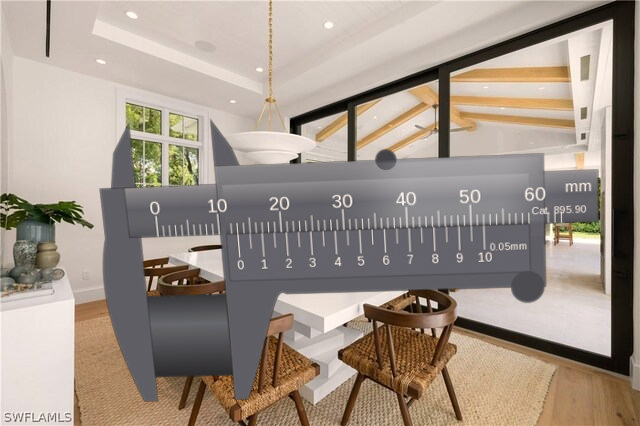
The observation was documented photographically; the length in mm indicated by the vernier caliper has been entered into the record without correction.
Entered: 13.0 mm
